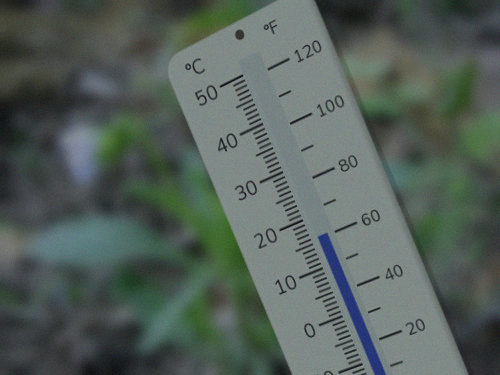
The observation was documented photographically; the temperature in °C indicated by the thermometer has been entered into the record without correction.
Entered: 16 °C
